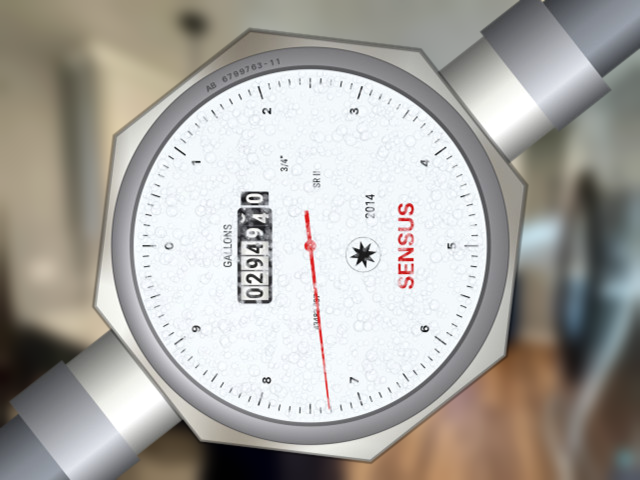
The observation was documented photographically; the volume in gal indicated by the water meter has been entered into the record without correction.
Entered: 294937.3 gal
